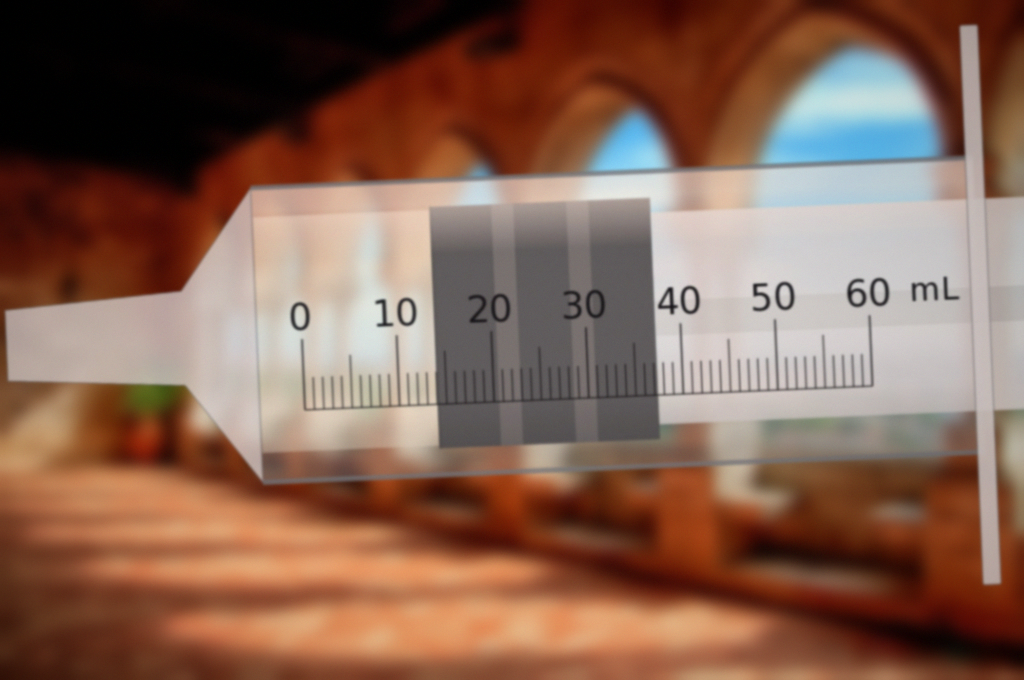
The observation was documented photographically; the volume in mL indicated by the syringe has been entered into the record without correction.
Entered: 14 mL
